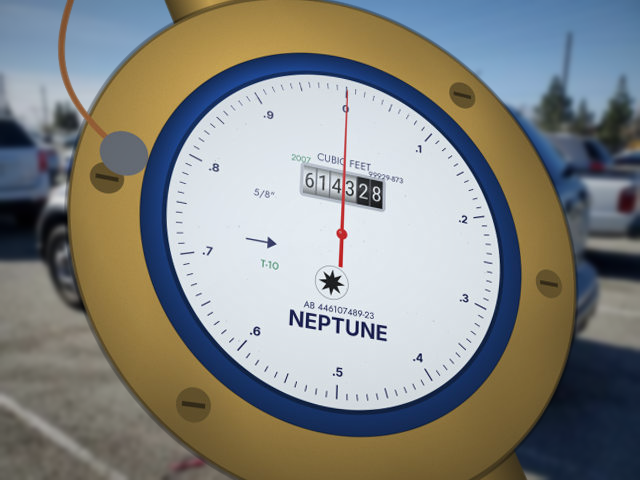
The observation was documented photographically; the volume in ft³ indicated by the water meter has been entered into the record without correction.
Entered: 614328.00 ft³
